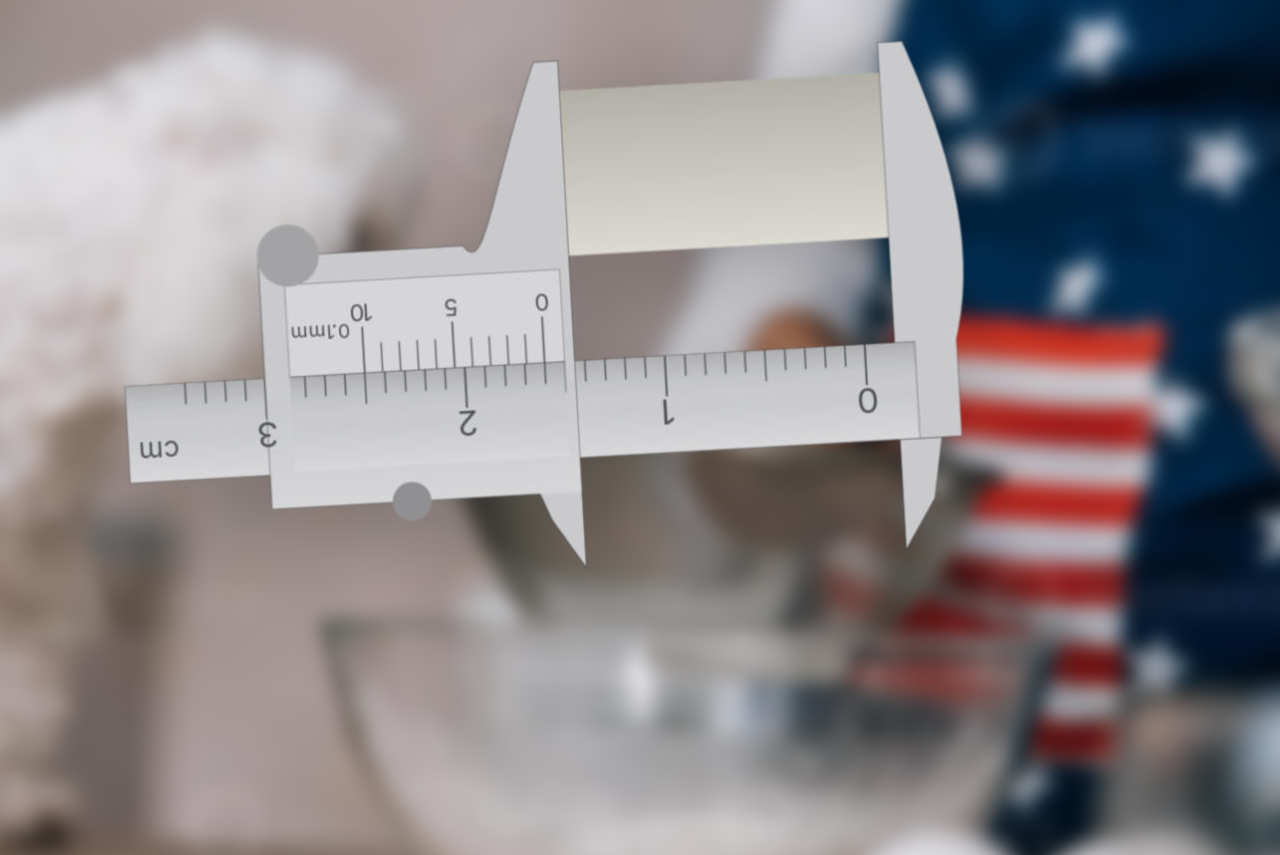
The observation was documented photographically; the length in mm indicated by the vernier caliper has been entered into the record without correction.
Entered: 16.0 mm
